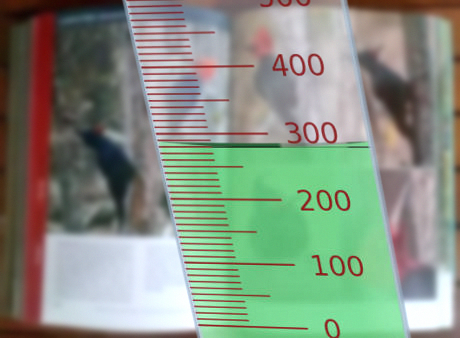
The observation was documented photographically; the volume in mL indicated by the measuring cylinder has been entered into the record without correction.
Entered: 280 mL
